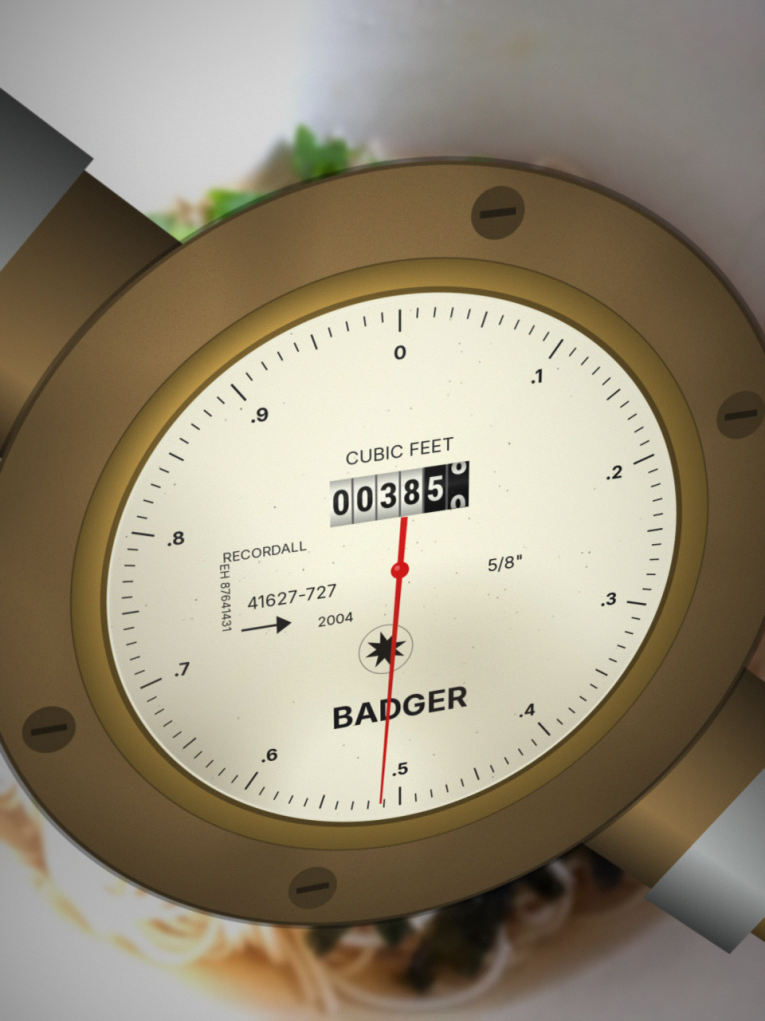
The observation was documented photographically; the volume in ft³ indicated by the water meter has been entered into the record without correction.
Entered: 3858.51 ft³
